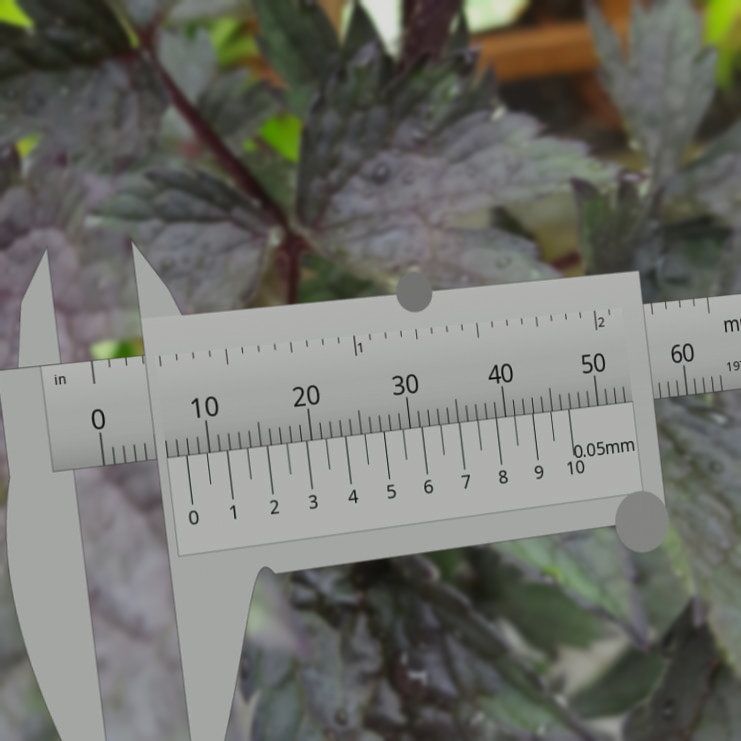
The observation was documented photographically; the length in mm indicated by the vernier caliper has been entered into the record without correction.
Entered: 7.8 mm
